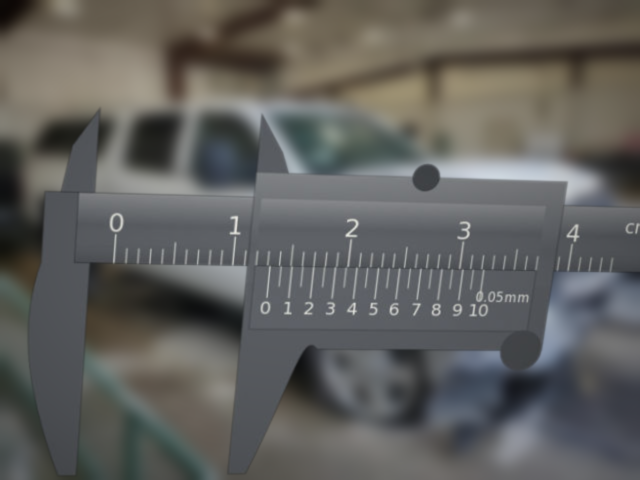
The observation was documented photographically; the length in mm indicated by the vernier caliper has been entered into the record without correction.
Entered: 13.2 mm
